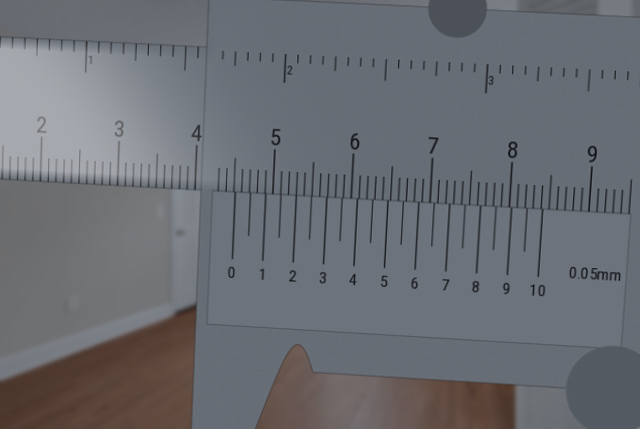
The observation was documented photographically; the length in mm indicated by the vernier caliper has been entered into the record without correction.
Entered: 45.2 mm
